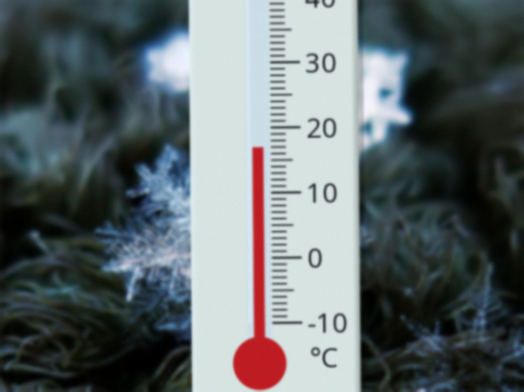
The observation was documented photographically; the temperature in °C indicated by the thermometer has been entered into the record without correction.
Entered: 17 °C
